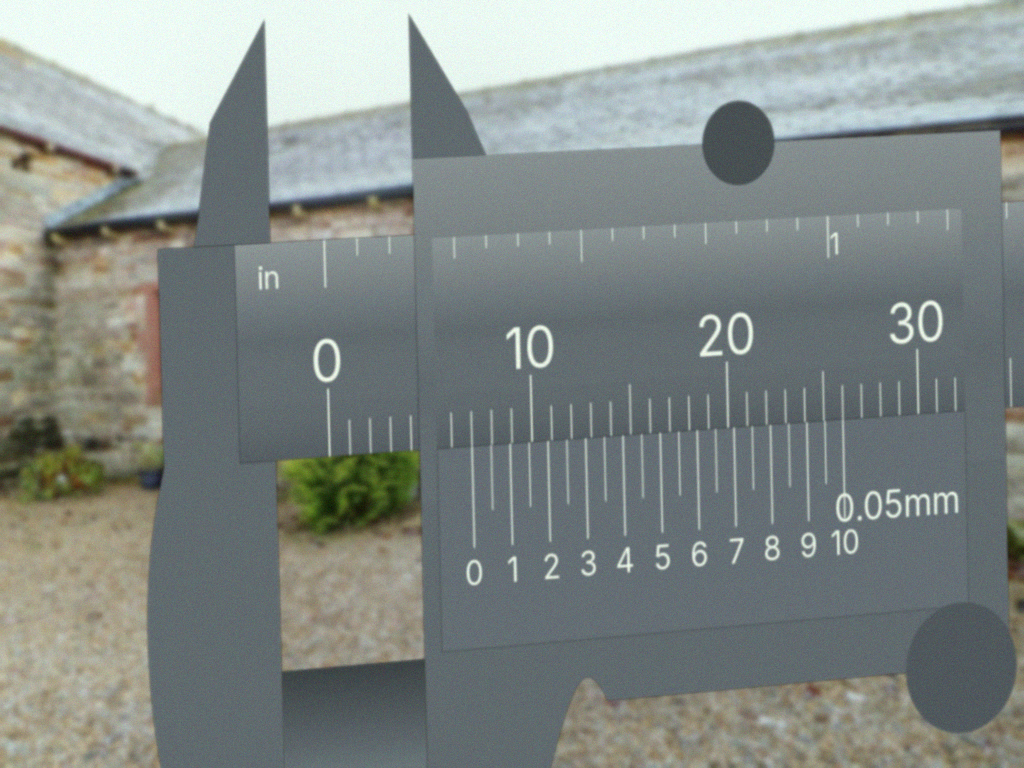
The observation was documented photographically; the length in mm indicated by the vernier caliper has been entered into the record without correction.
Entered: 7.0 mm
